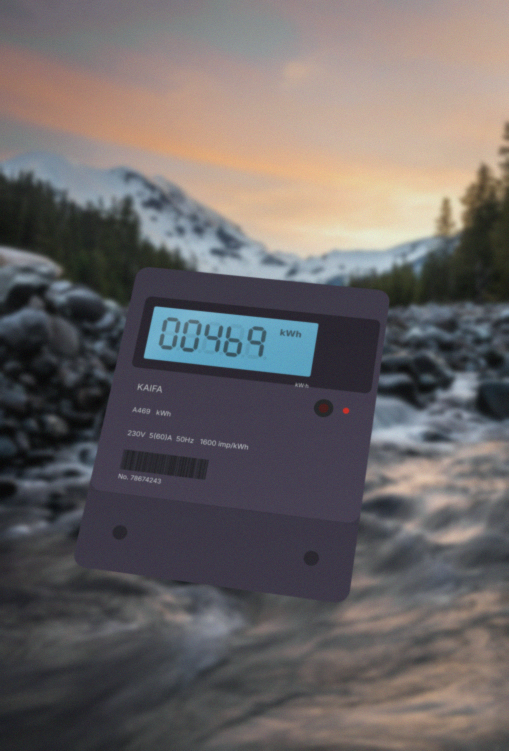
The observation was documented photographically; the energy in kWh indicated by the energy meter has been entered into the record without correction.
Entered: 469 kWh
